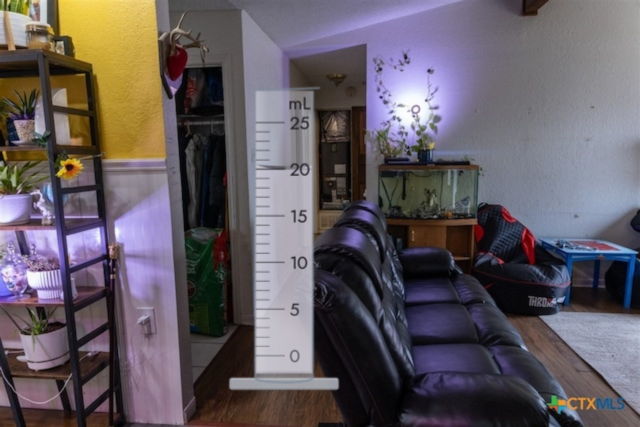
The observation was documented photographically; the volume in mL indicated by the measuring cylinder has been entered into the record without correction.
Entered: 20 mL
